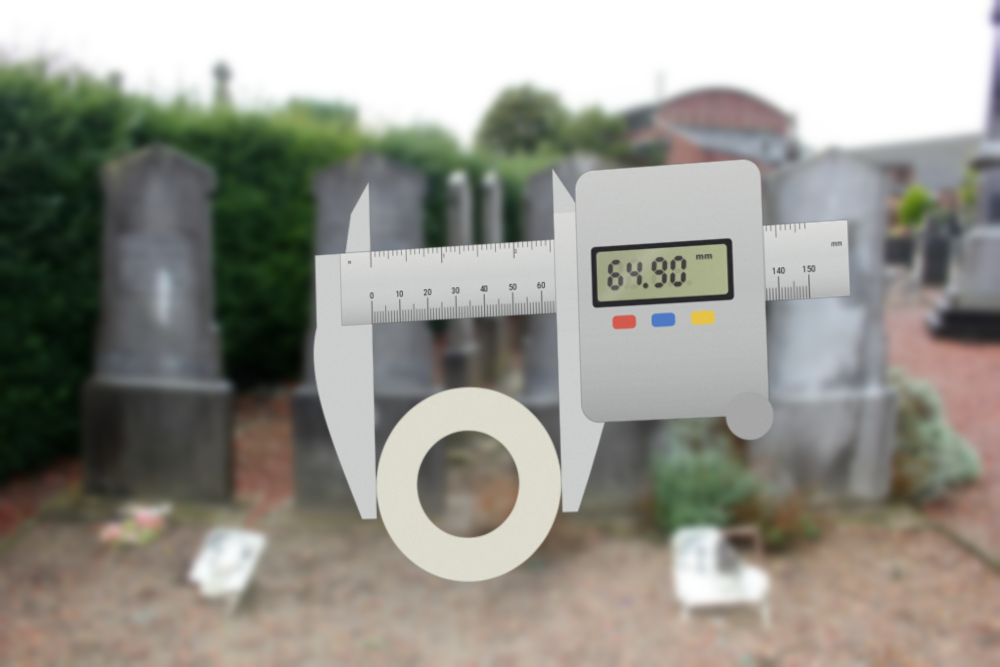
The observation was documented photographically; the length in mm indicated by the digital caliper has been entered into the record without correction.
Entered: 64.90 mm
